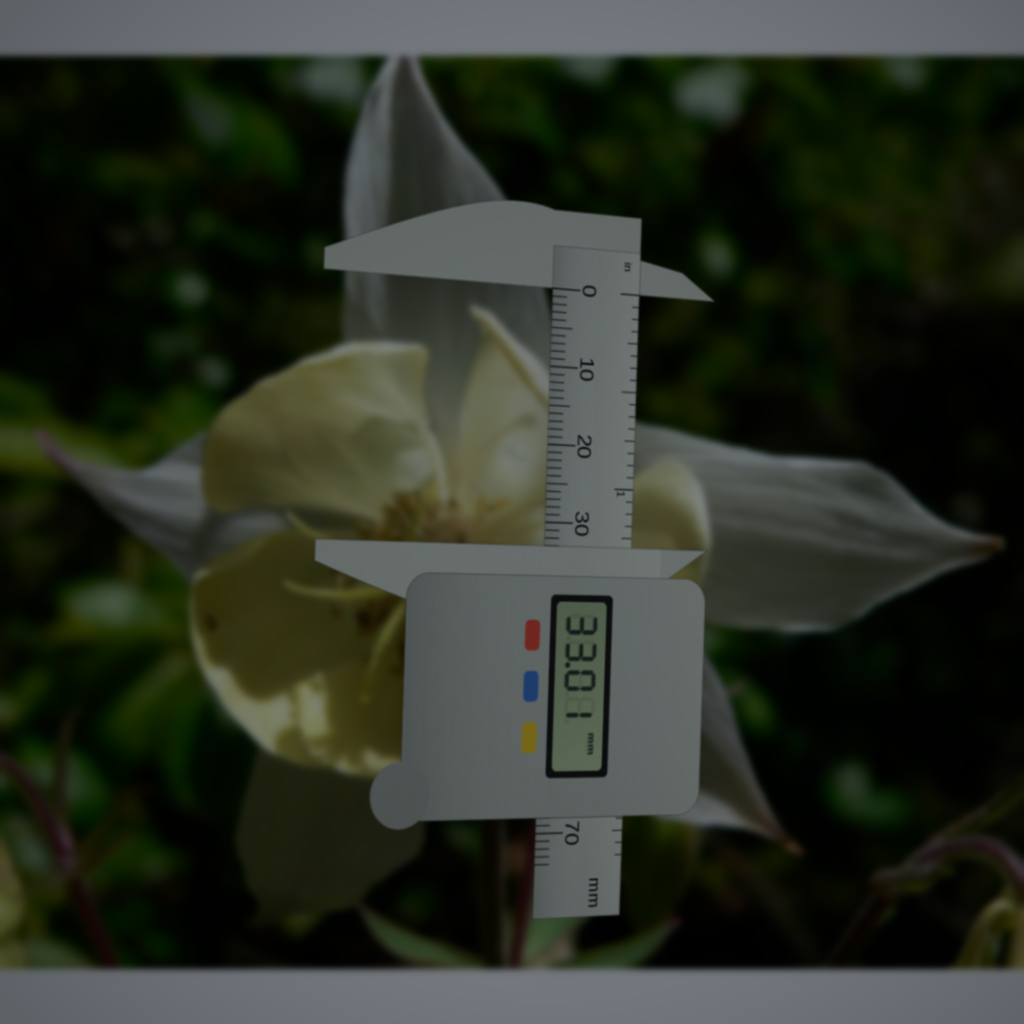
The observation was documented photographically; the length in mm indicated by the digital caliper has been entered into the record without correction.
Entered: 33.01 mm
